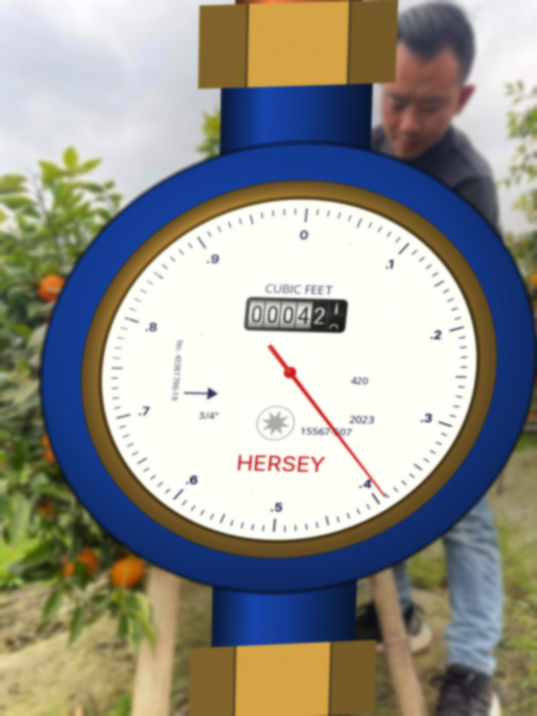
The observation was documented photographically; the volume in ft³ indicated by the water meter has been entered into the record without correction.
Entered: 421.39 ft³
